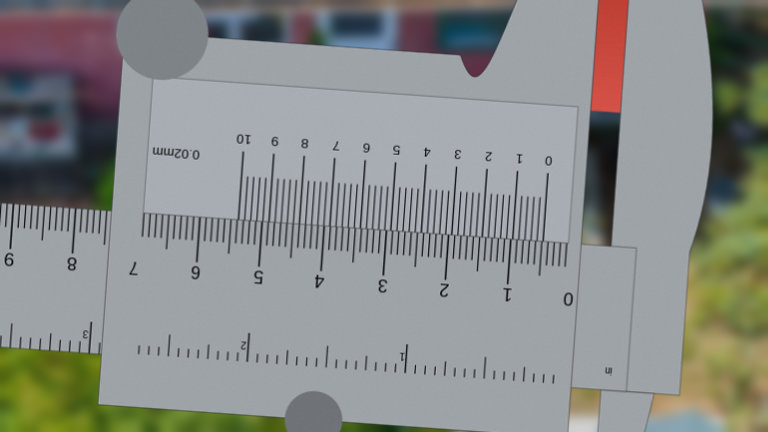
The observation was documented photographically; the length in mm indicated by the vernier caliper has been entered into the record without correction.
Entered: 4.8 mm
